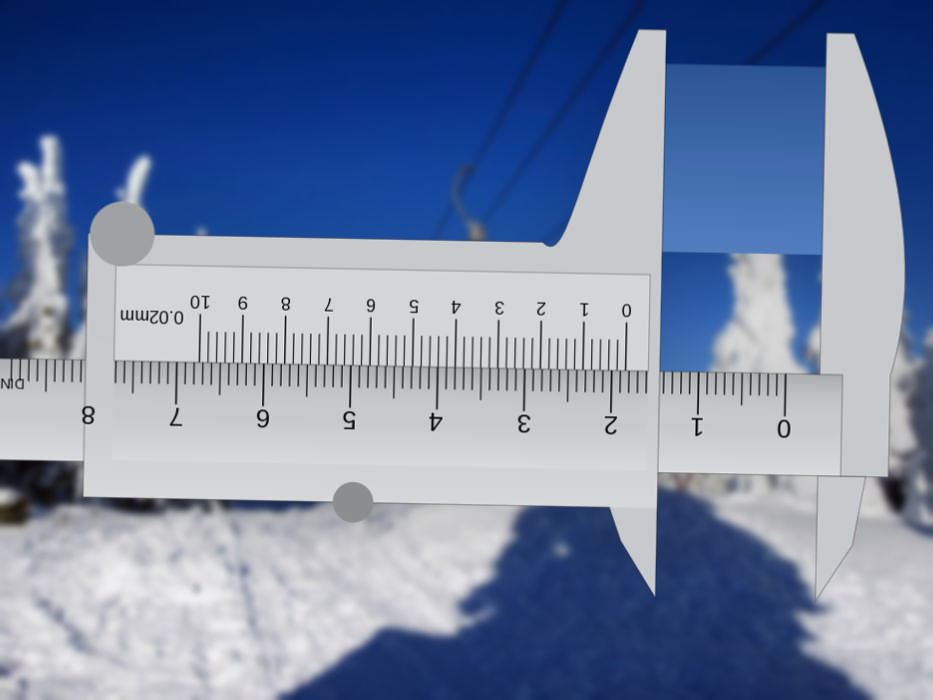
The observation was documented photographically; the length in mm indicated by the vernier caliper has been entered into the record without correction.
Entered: 18.4 mm
